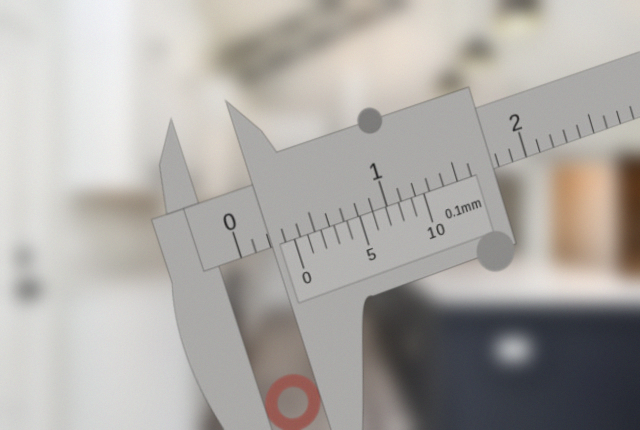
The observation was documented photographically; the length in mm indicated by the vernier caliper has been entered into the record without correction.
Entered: 3.6 mm
